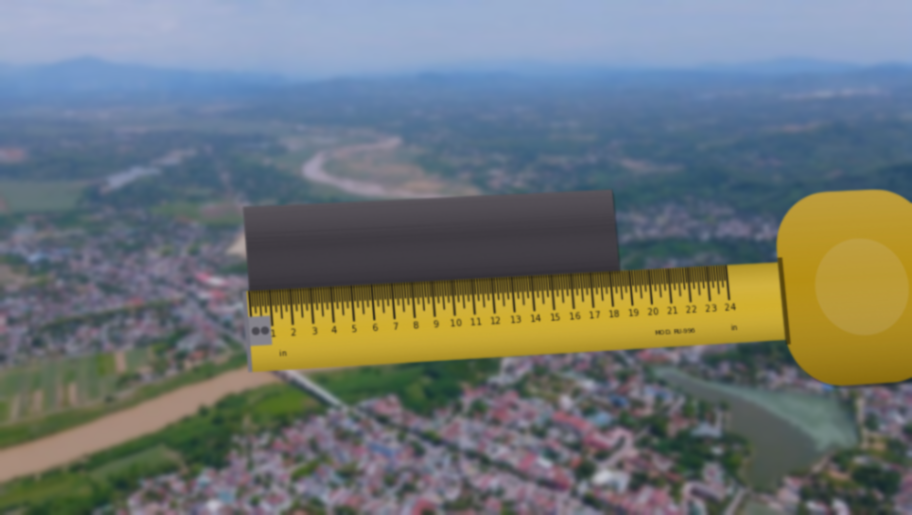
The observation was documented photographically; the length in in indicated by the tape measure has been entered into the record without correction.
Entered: 18.5 in
